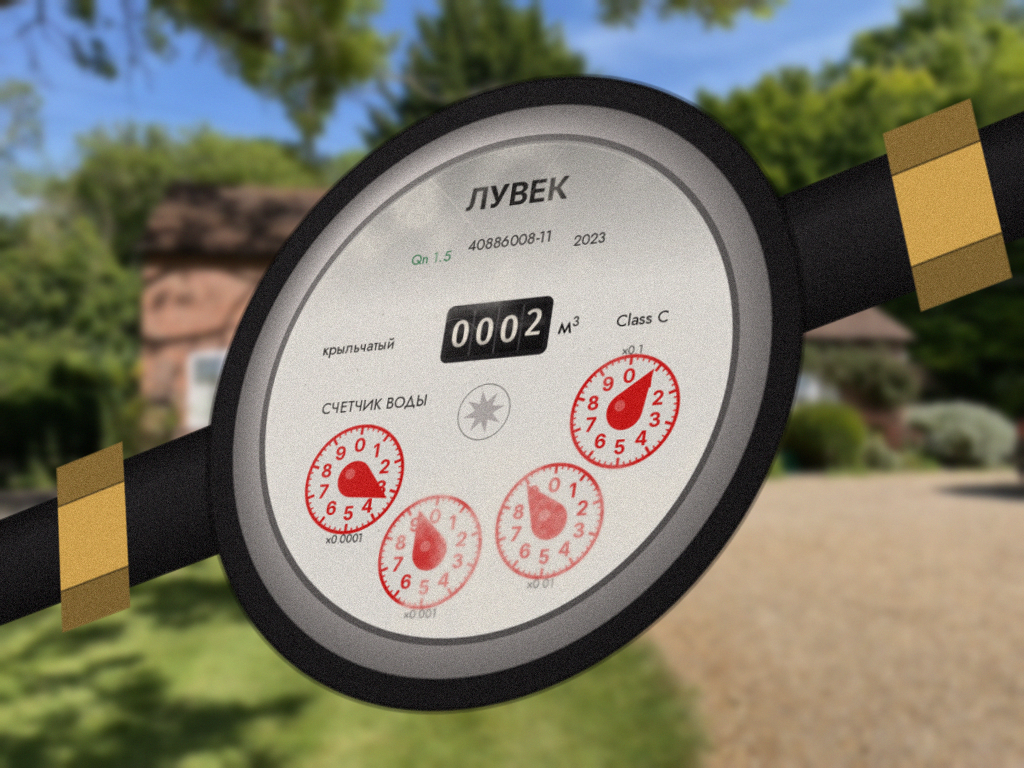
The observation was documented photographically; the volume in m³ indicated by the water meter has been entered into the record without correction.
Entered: 2.0893 m³
